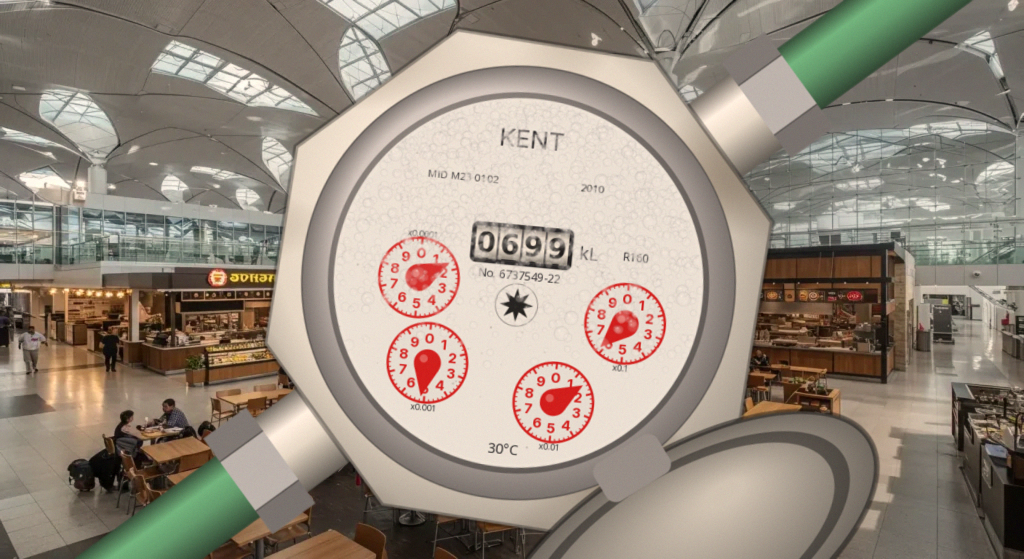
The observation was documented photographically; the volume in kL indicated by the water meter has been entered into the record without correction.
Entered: 699.6151 kL
